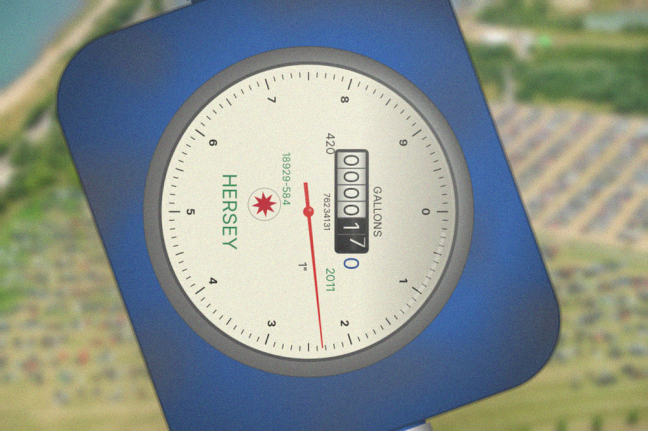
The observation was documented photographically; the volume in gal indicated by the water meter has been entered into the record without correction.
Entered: 172.3 gal
